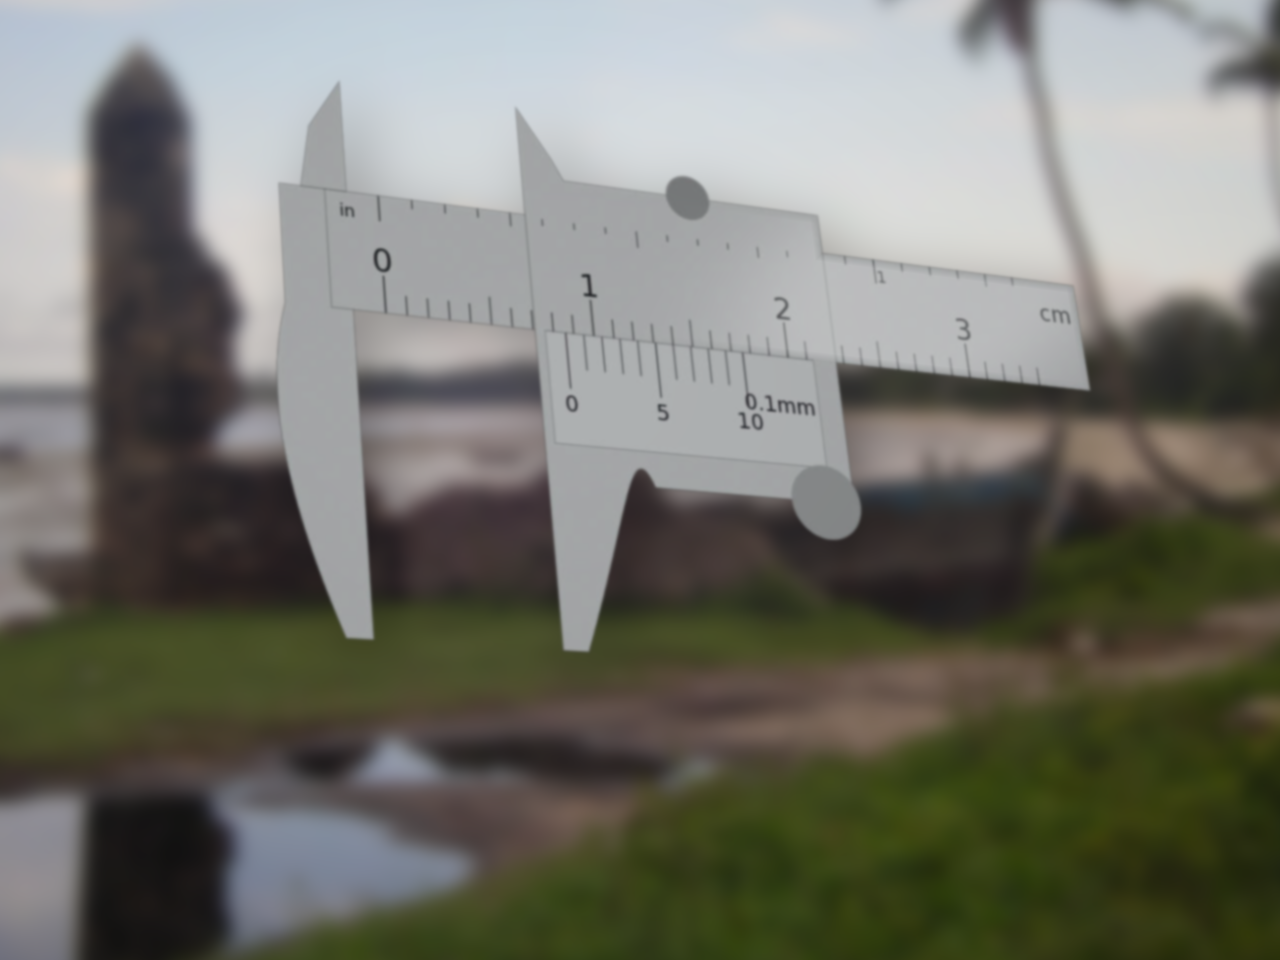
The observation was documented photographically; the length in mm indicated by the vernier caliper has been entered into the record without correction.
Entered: 8.6 mm
